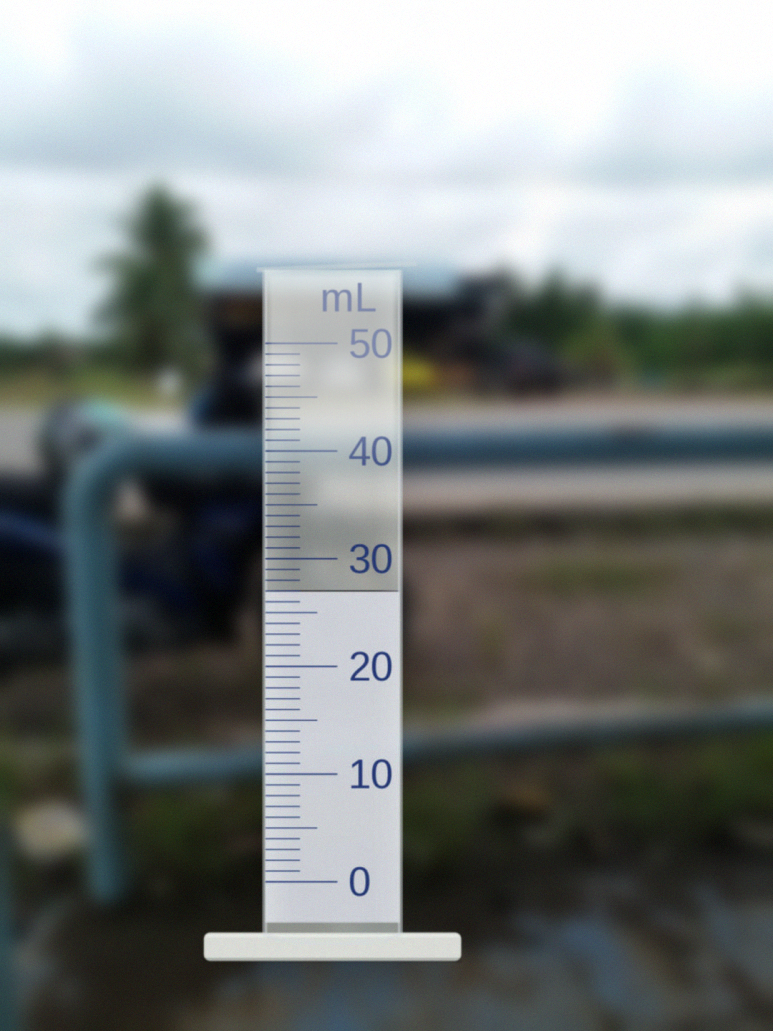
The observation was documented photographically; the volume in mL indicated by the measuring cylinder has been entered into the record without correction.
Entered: 27 mL
